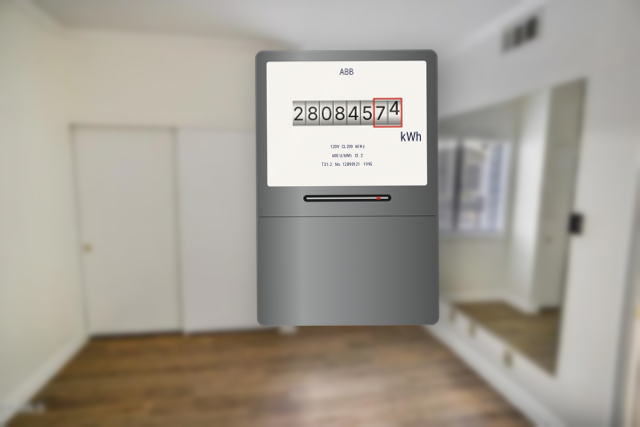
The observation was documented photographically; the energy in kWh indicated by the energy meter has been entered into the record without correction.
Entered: 280845.74 kWh
